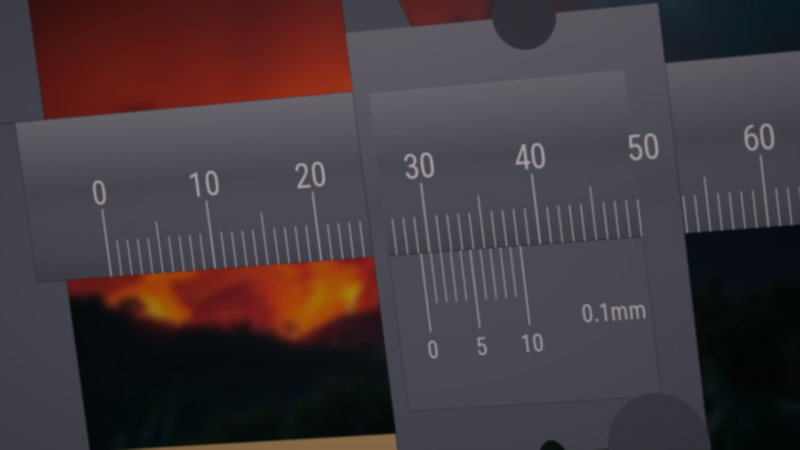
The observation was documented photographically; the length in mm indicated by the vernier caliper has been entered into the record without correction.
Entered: 29.2 mm
